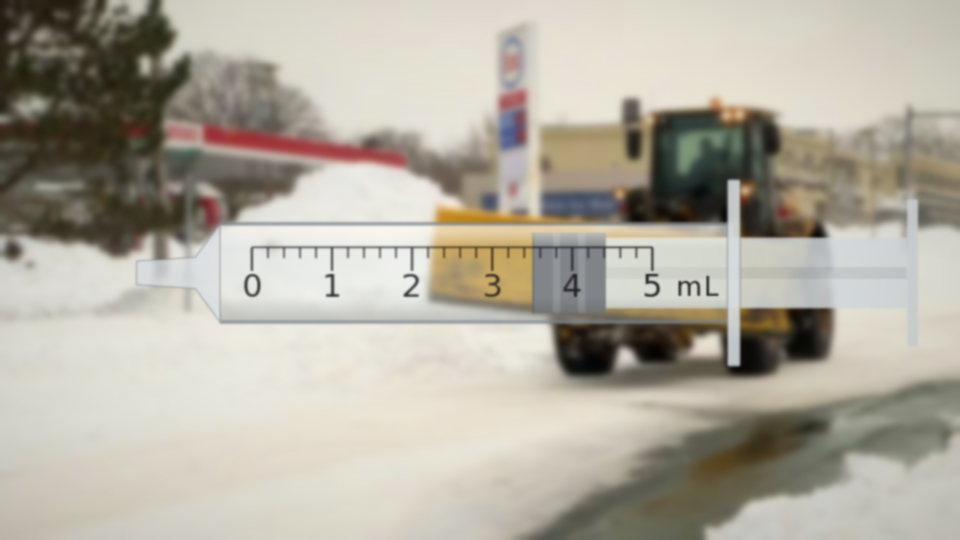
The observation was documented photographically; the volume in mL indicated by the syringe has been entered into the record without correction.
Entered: 3.5 mL
